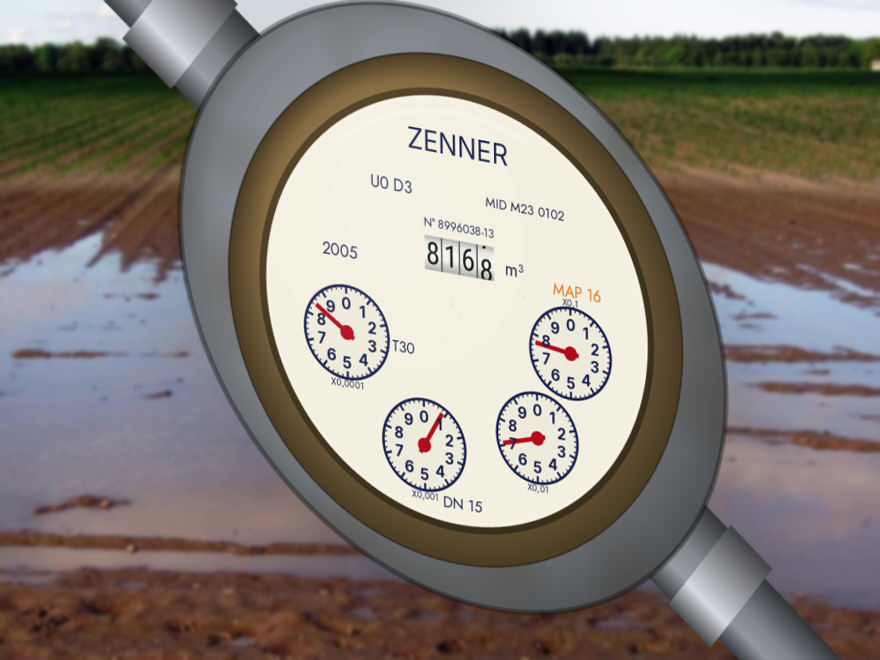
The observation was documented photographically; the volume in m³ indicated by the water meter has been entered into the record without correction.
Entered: 8167.7708 m³
